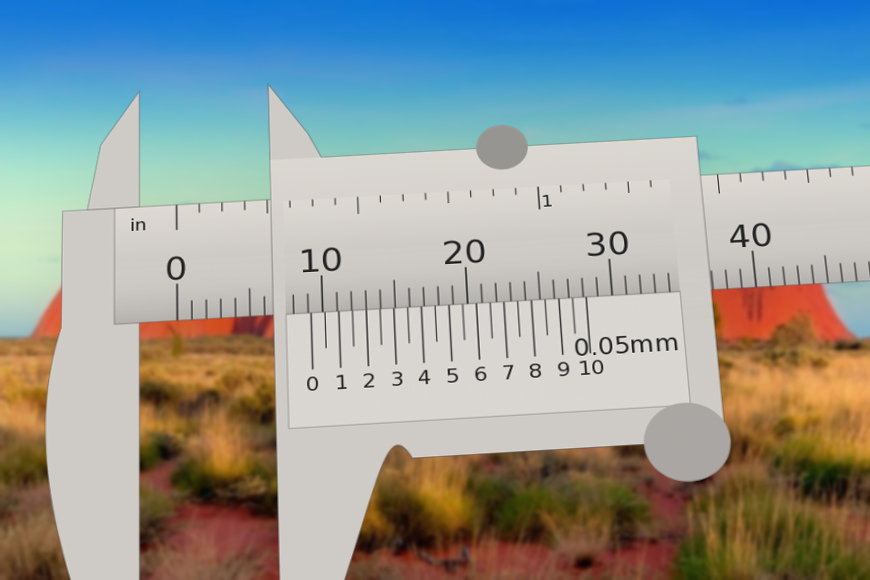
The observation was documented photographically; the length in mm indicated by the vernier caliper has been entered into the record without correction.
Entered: 9.2 mm
